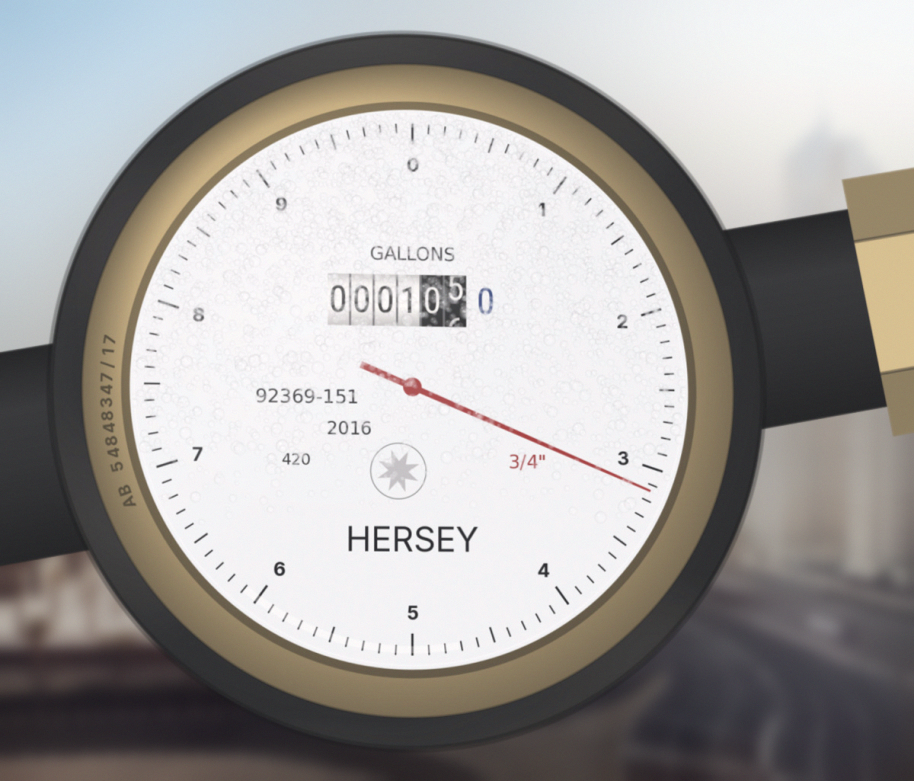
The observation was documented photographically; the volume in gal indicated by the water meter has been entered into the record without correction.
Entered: 1053.1 gal
